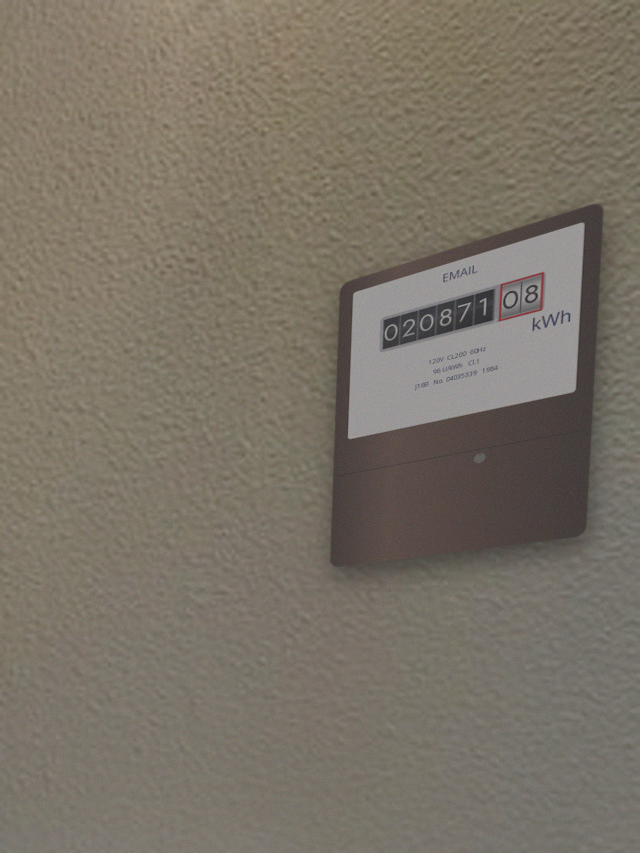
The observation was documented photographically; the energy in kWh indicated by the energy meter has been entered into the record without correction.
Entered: 20871.08 kWh
